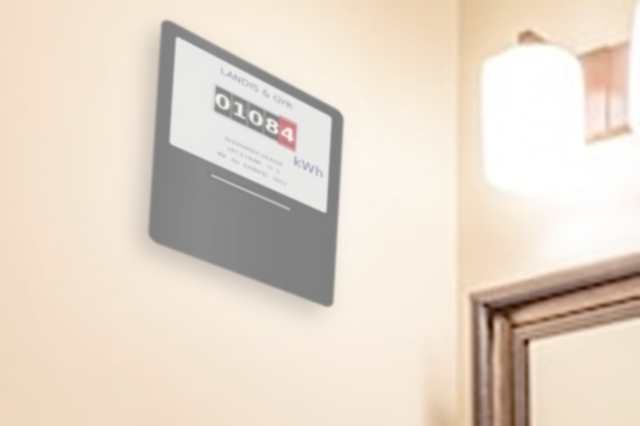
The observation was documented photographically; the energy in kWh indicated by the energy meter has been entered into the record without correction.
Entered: 108.4 kWh
